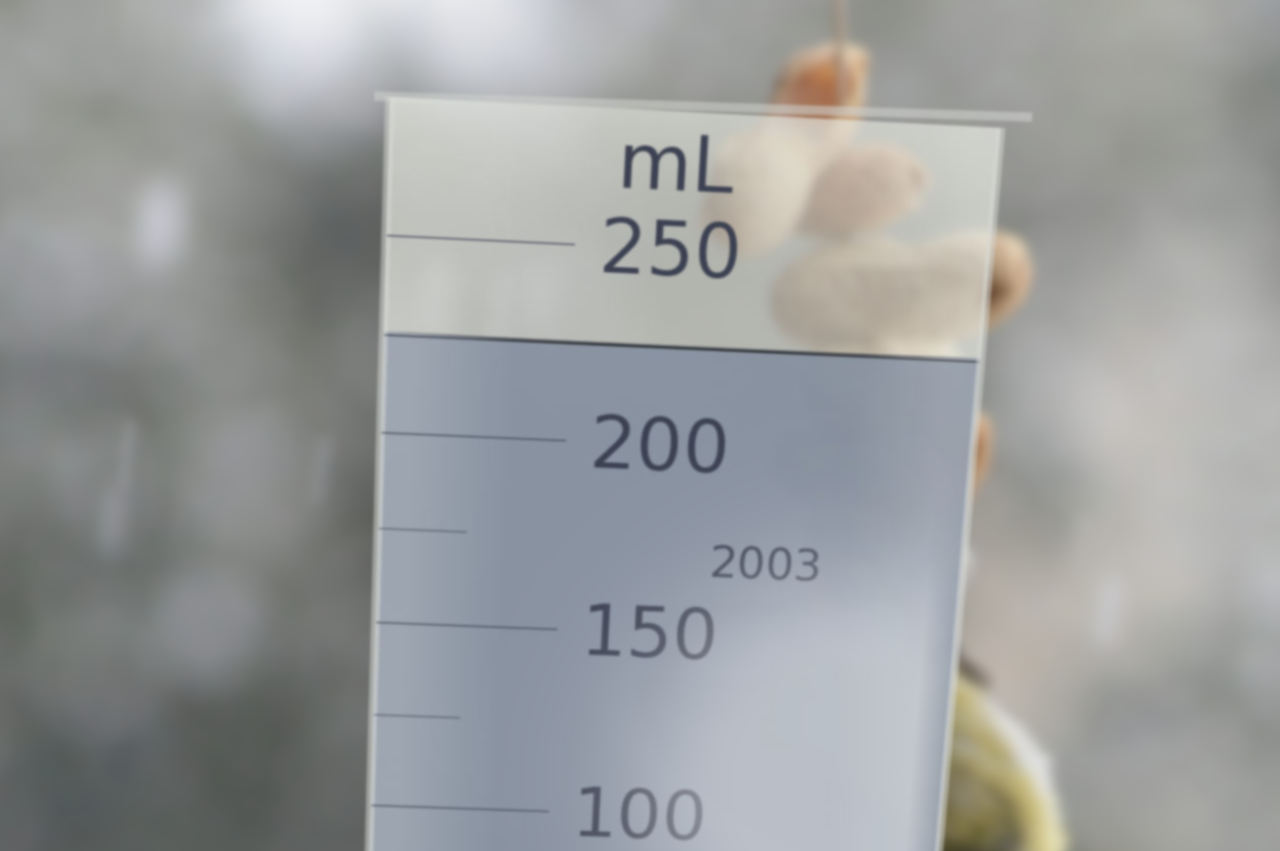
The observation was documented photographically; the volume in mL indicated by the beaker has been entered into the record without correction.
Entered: 225 mL
